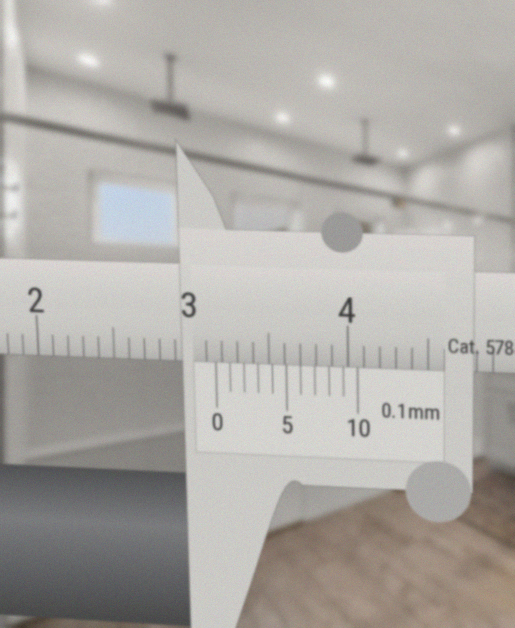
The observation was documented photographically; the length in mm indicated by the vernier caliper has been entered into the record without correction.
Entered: 31.6 mm
